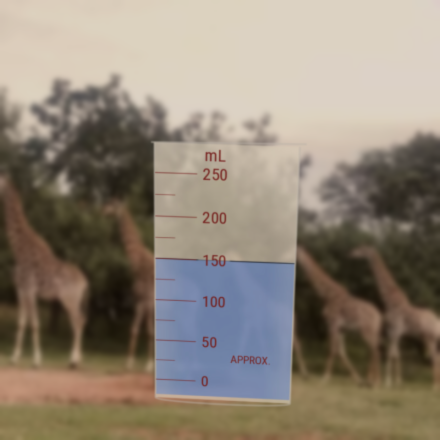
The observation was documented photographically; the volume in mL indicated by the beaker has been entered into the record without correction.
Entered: 150 mL
